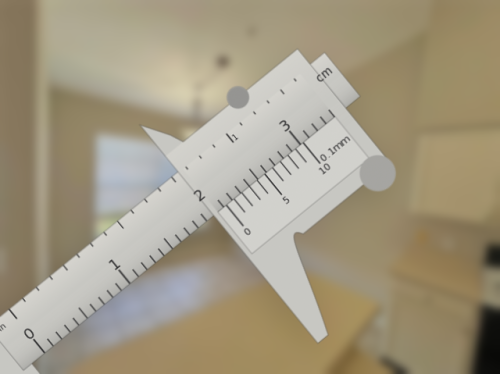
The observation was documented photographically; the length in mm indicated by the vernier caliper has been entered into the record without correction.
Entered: 21.3 mm
